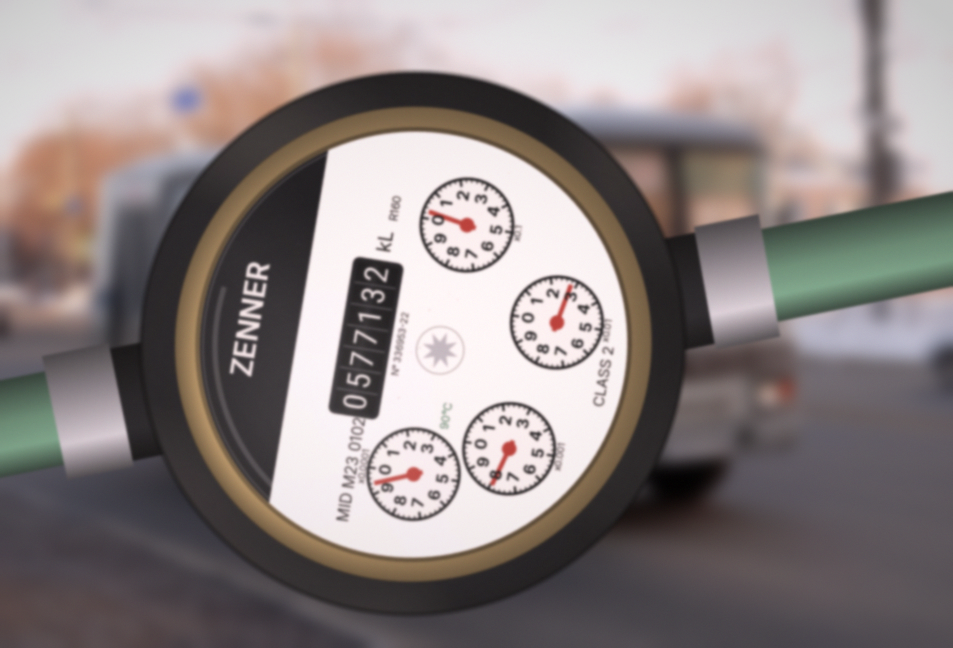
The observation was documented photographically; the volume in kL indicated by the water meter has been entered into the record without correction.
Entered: 577132.0279 kL
